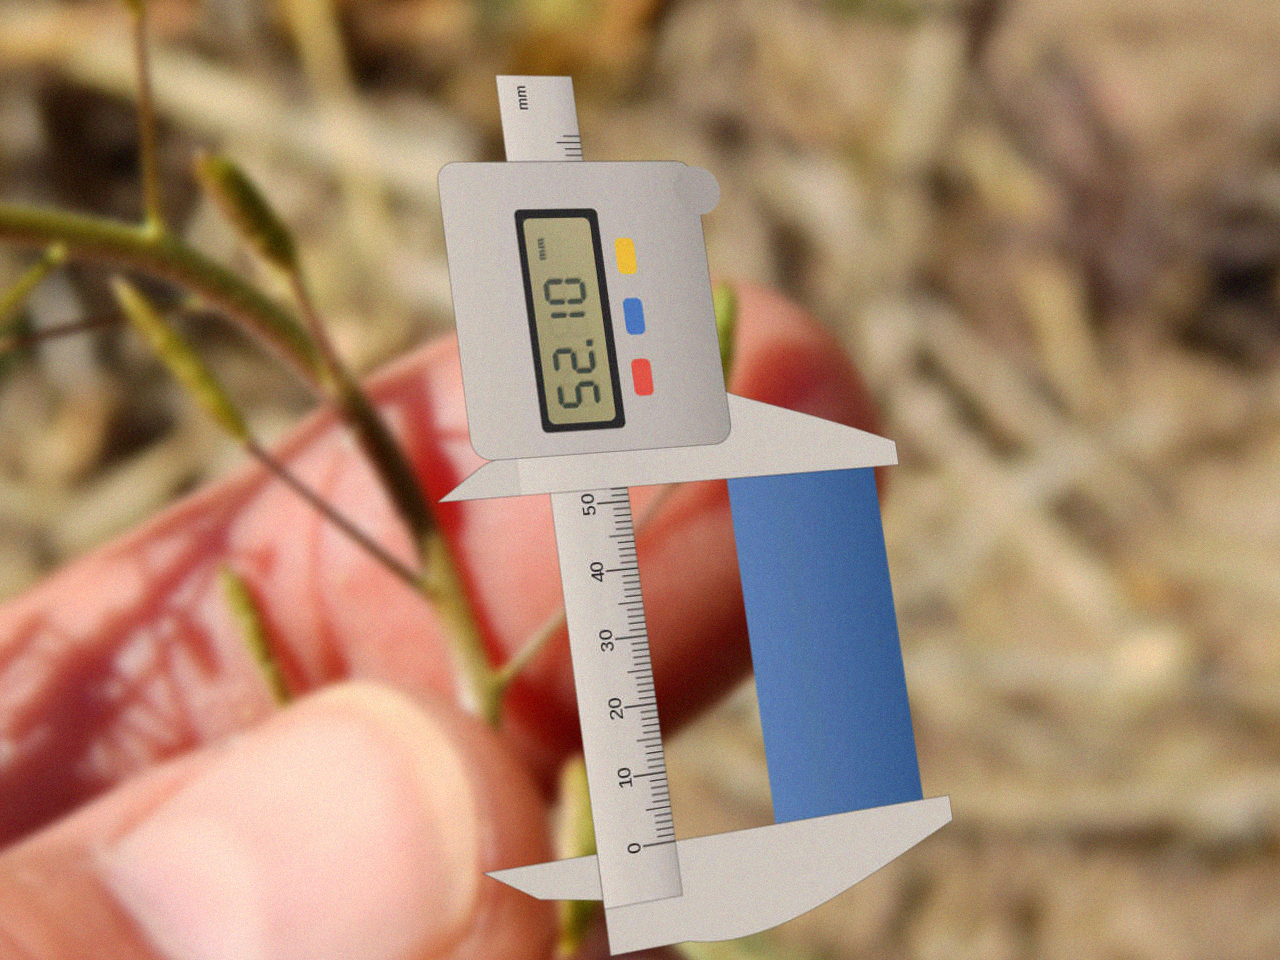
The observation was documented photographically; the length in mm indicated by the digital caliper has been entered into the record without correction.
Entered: 52.10 mm
